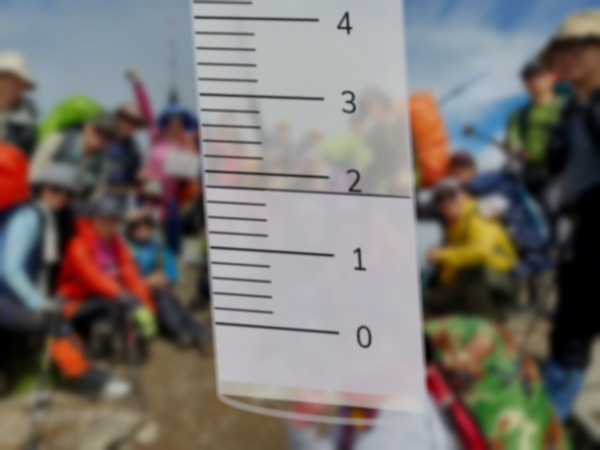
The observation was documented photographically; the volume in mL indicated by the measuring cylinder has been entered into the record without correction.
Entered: 1.8 mL
